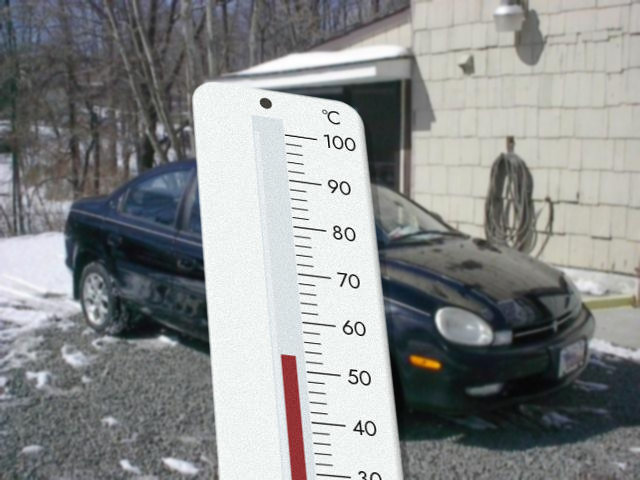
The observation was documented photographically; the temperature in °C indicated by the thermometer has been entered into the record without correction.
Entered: 53 °C
